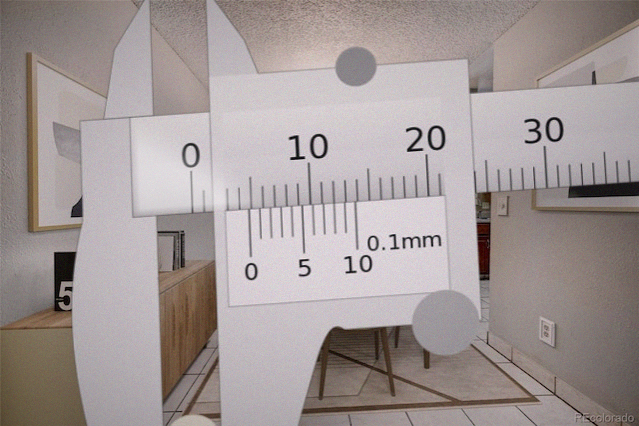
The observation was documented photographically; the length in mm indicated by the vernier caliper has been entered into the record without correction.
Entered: 4.8 mm
